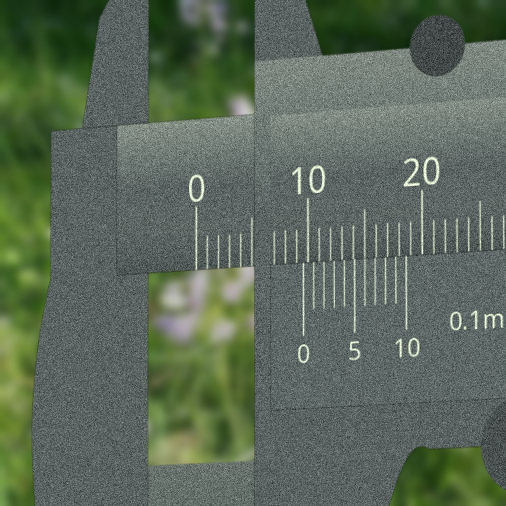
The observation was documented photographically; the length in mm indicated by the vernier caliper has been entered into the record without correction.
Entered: 9.6 mm
